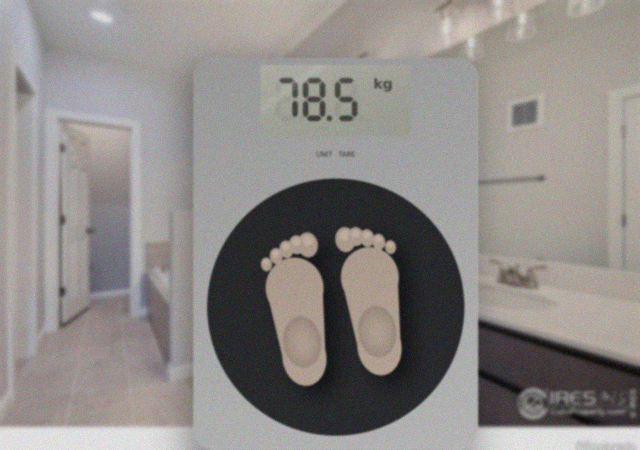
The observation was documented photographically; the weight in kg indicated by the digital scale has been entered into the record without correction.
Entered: 78.5 kg
